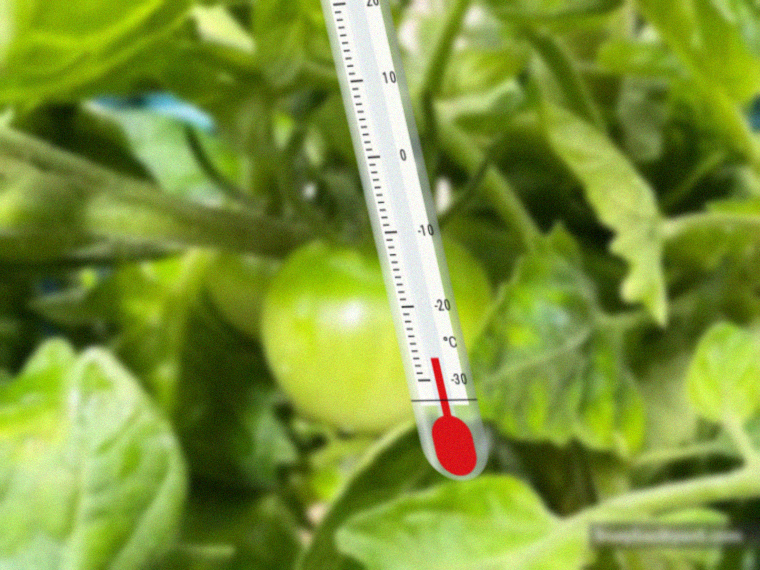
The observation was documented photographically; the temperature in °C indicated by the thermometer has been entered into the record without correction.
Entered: -27 °C
